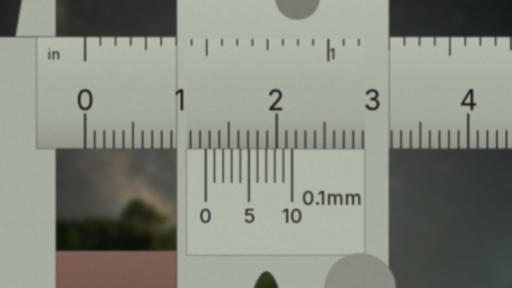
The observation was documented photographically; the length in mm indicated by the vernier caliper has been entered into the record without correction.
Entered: 12.6 mm
